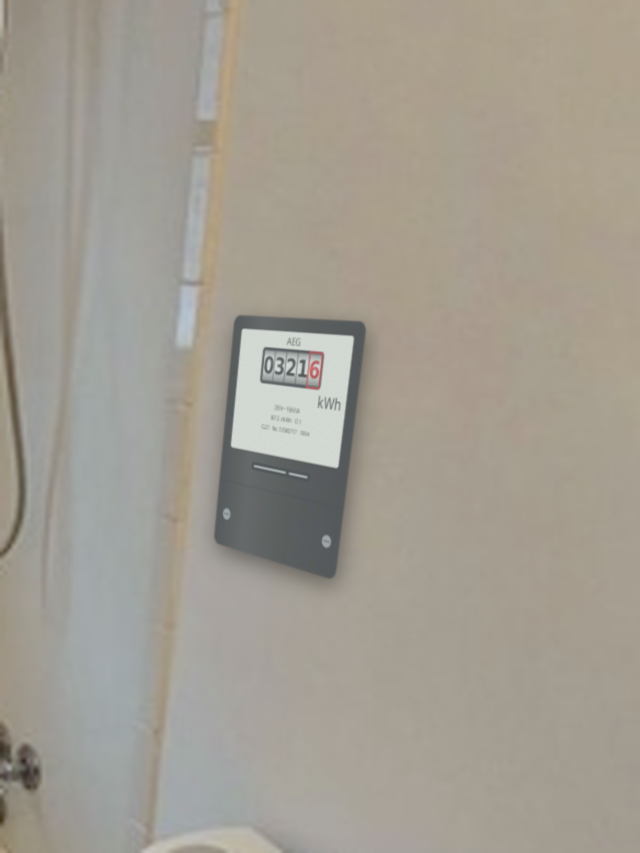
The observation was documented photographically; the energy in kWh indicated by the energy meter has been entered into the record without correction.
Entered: 321.6 kWh
